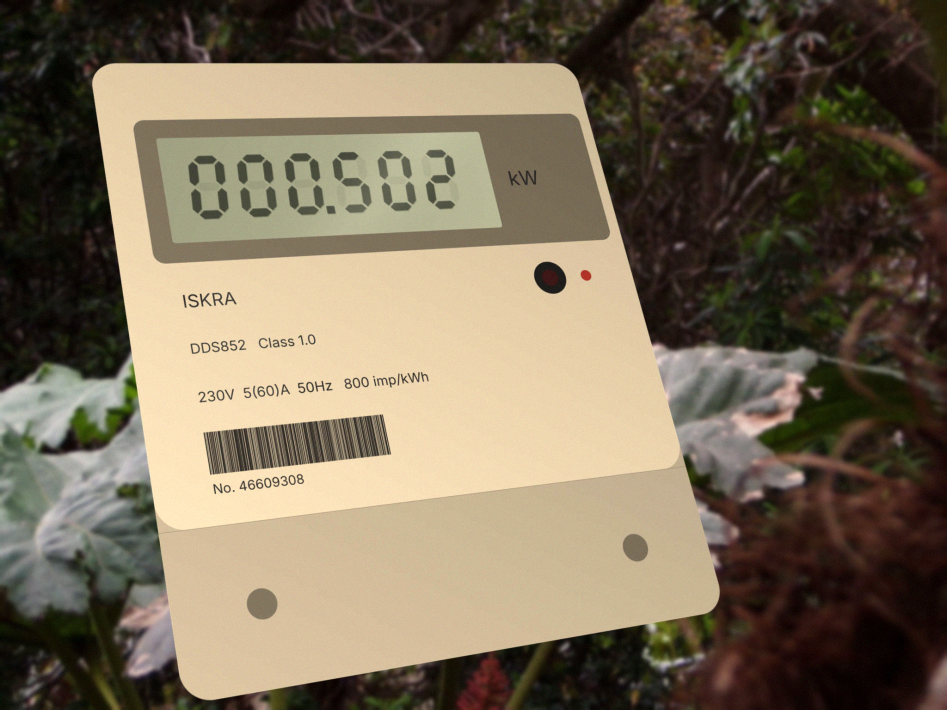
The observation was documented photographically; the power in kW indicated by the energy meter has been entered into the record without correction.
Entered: 0.502 kW
